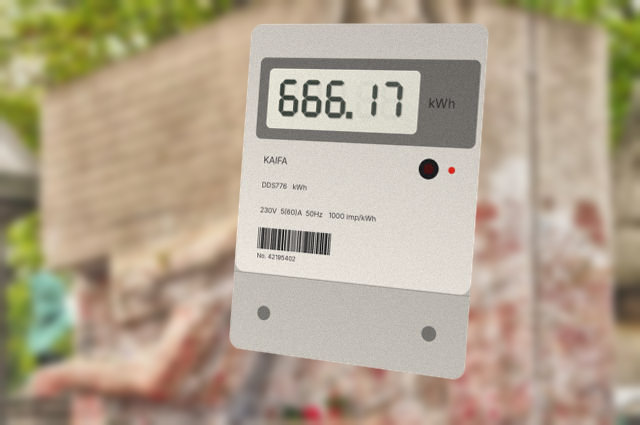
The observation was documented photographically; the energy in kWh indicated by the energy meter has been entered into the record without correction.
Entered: 666.17 kWh
